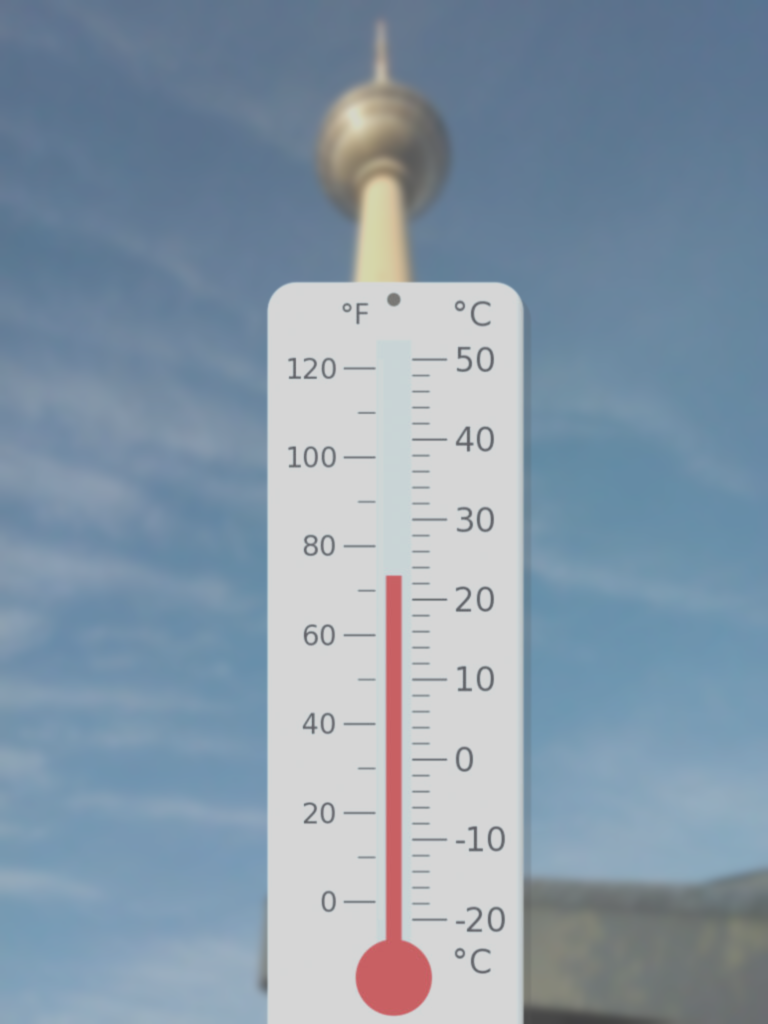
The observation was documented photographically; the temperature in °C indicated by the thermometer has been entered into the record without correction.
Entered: 23 °C
